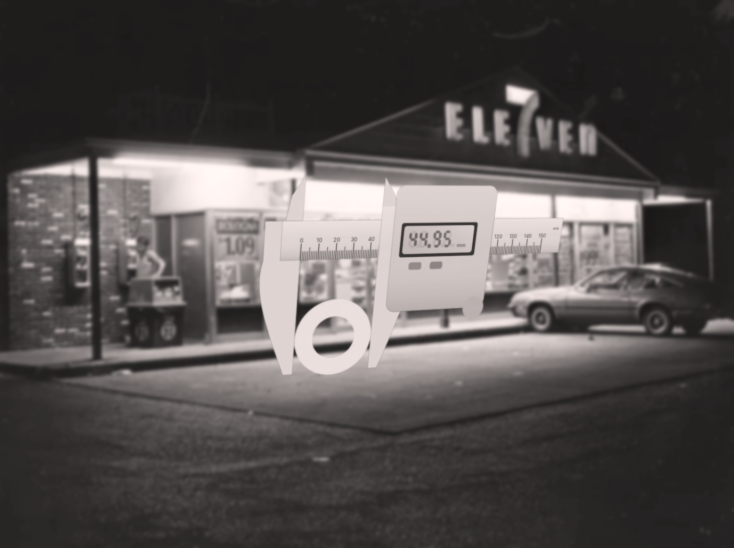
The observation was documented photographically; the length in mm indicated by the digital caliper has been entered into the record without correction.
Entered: 44.95 mm
